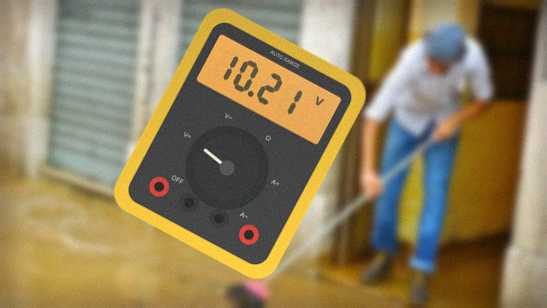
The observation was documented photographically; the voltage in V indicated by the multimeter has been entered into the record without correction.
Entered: 10.21 V
